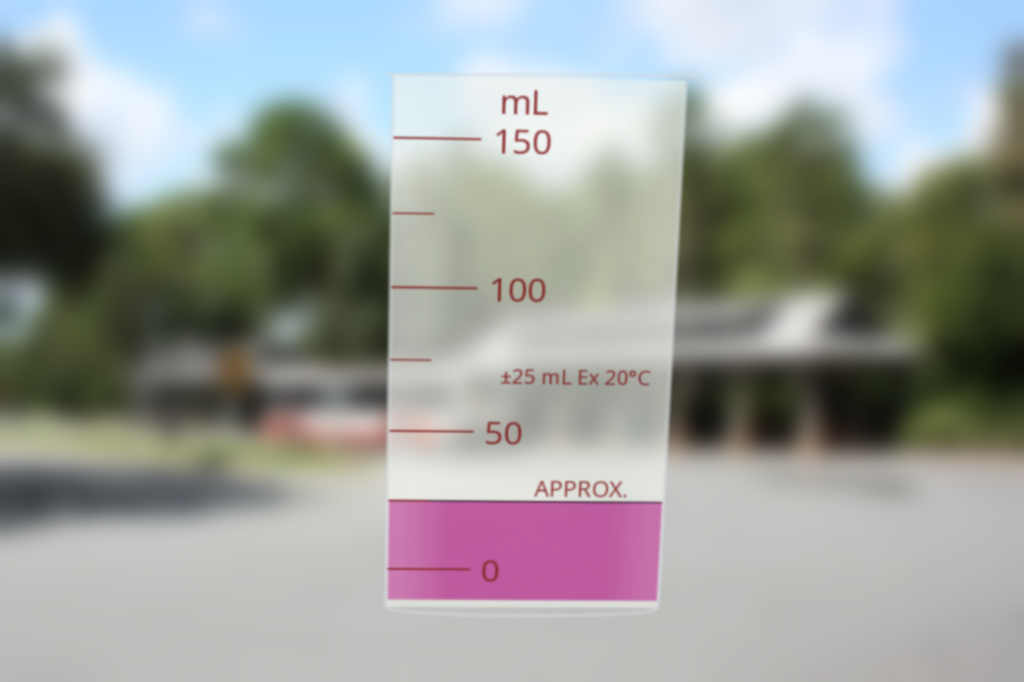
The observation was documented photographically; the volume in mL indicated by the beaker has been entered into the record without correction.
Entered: 25 mL
